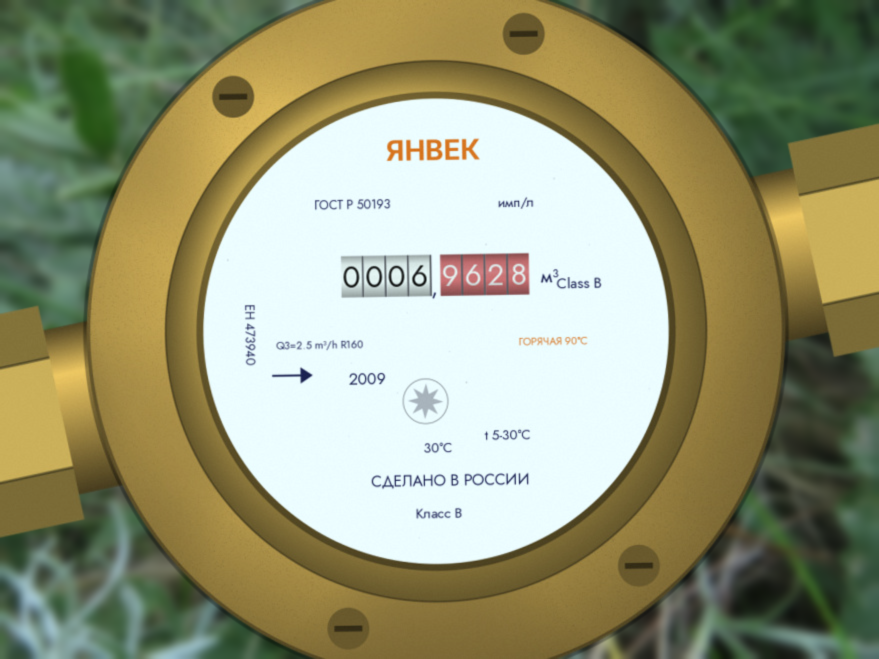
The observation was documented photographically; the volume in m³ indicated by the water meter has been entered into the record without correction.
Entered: 6.9628 m³
